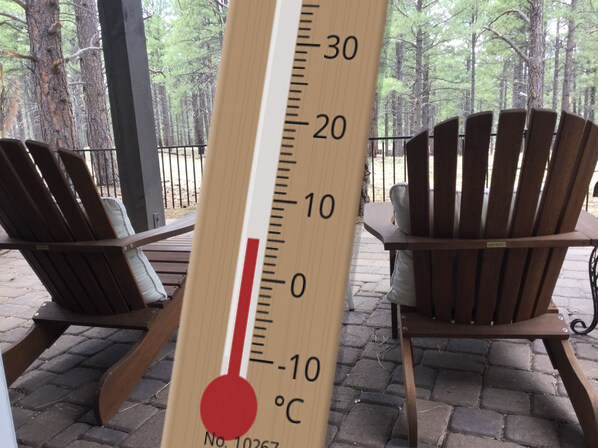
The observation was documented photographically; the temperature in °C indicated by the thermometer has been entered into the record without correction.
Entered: 5 °C
